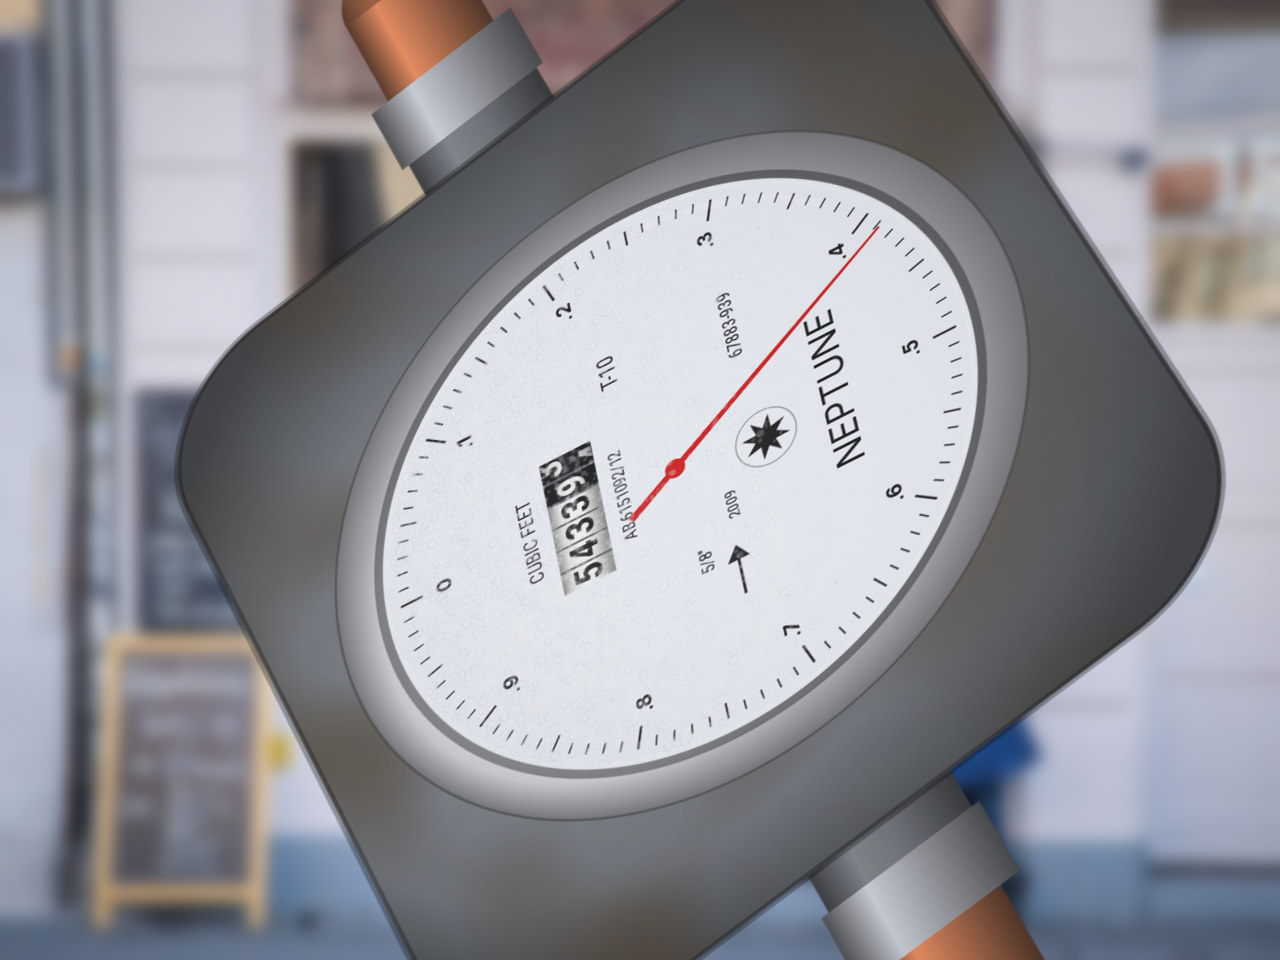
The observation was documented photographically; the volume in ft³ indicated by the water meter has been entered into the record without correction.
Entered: 543393.41 ft³
